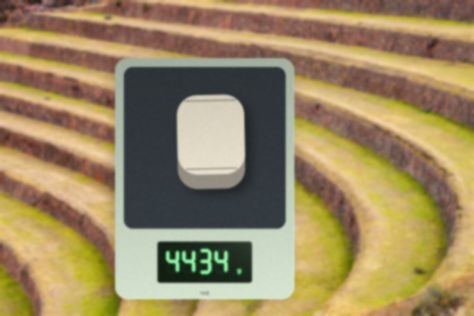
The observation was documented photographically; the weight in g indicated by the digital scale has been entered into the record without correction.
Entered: 4434 g
